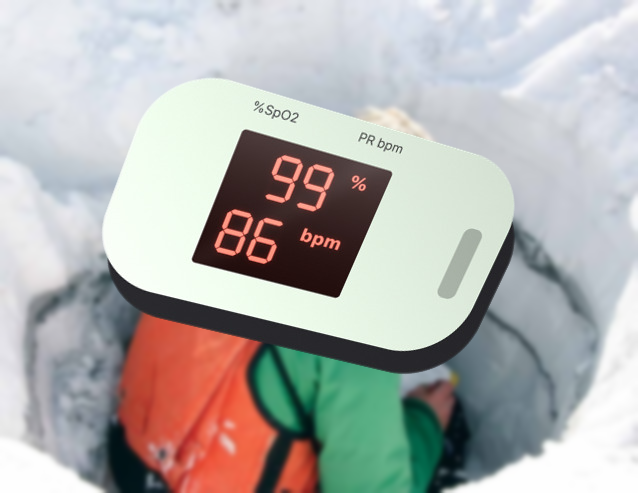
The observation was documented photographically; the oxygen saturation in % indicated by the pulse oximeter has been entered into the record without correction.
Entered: 99 %
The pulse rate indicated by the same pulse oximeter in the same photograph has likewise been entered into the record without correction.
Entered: 86 bpm
